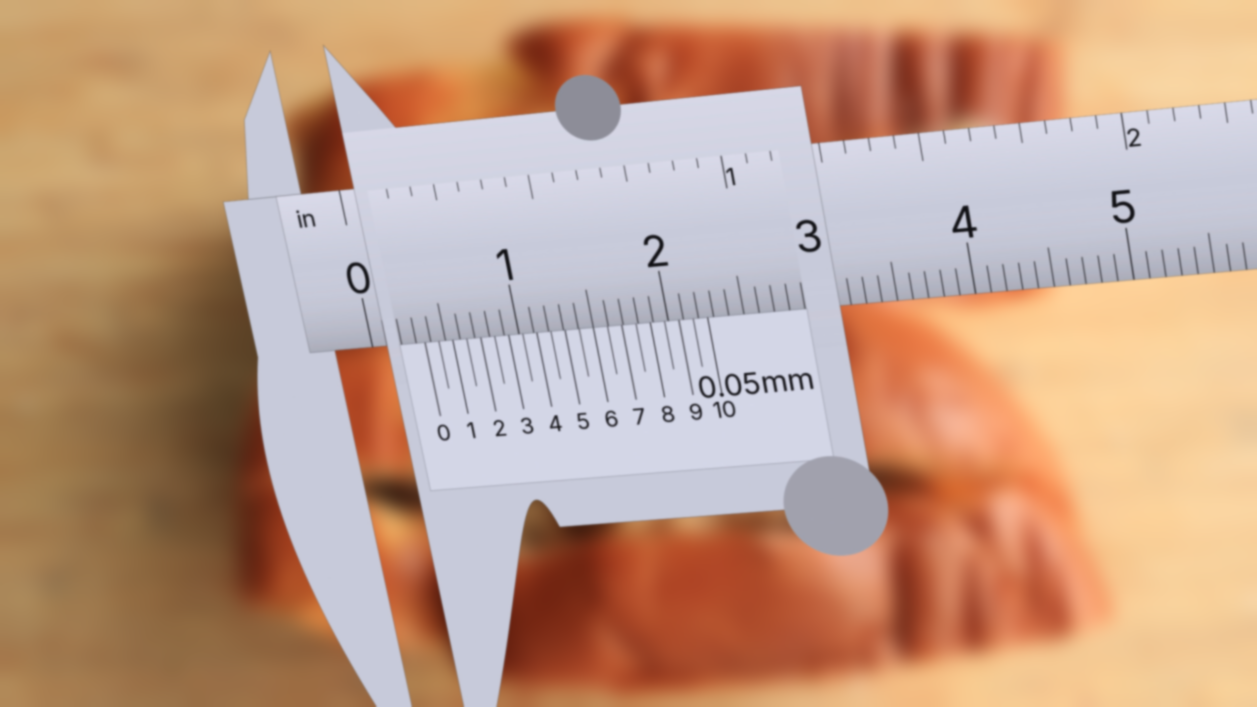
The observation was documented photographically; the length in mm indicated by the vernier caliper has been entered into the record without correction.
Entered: 3.6 mm
